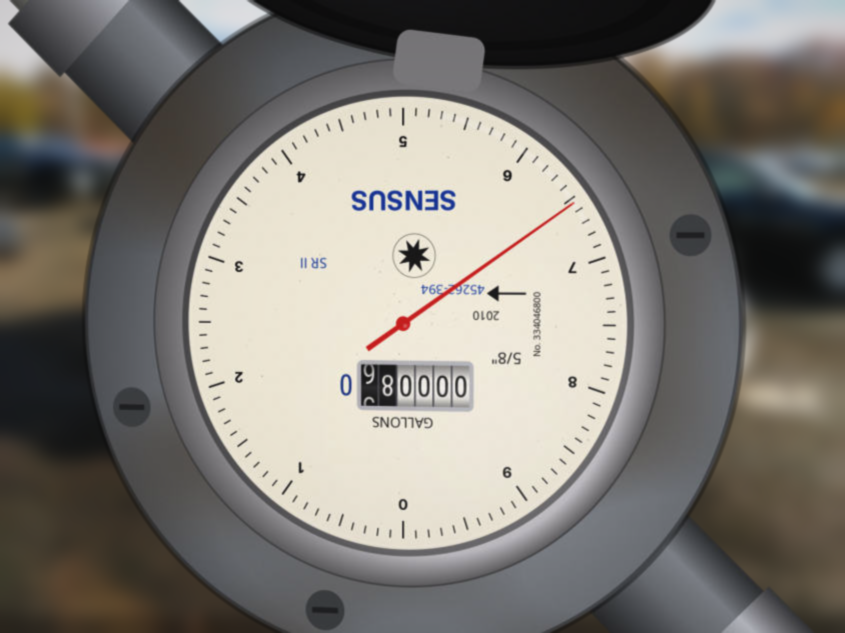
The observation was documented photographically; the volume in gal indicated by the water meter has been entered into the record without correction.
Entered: 856.5 gal
